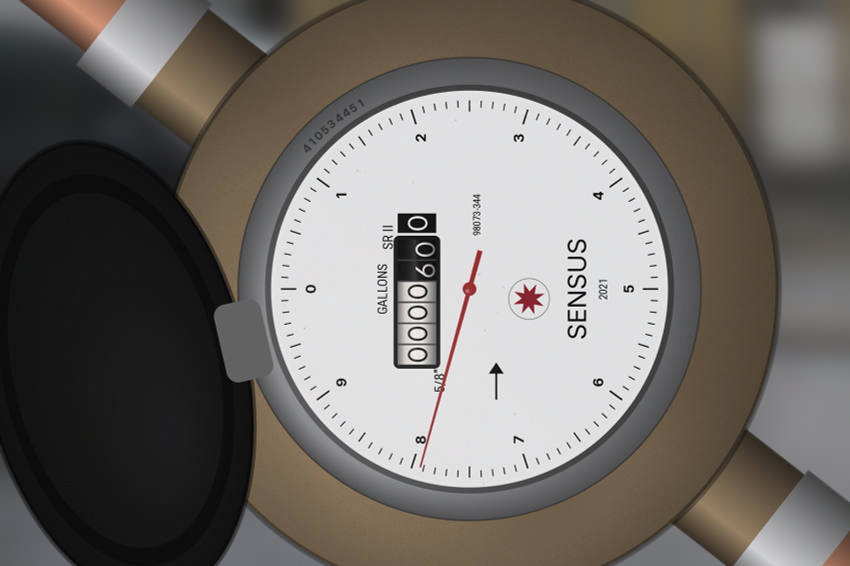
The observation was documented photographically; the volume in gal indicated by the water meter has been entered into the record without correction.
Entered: 597.9 gal
